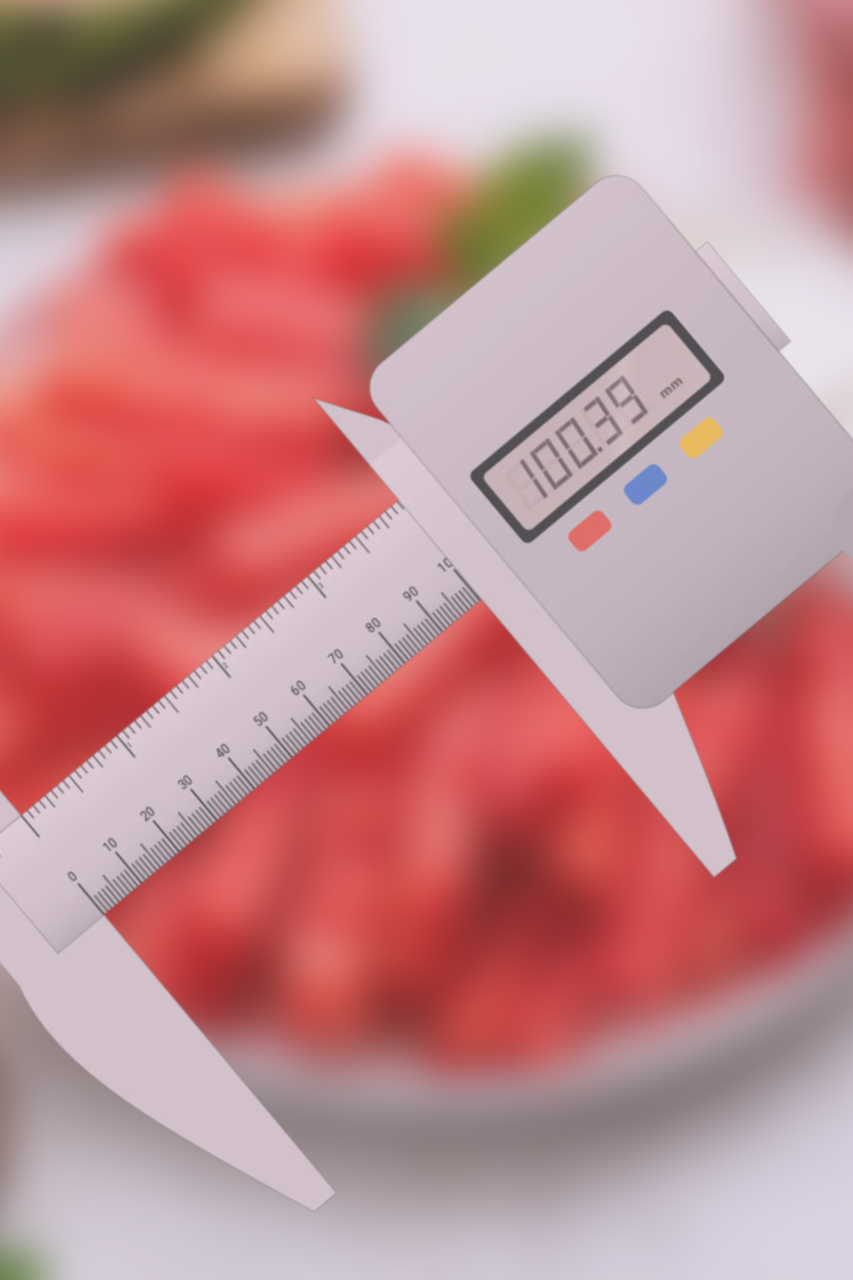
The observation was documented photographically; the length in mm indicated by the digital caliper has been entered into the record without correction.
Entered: 100.39 mm
